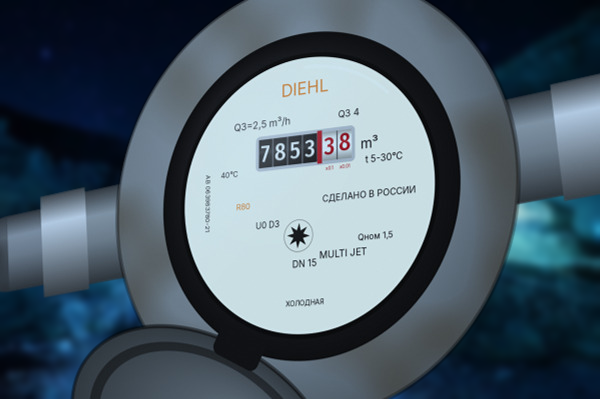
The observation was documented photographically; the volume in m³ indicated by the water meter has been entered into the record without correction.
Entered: 7853.38 m³
